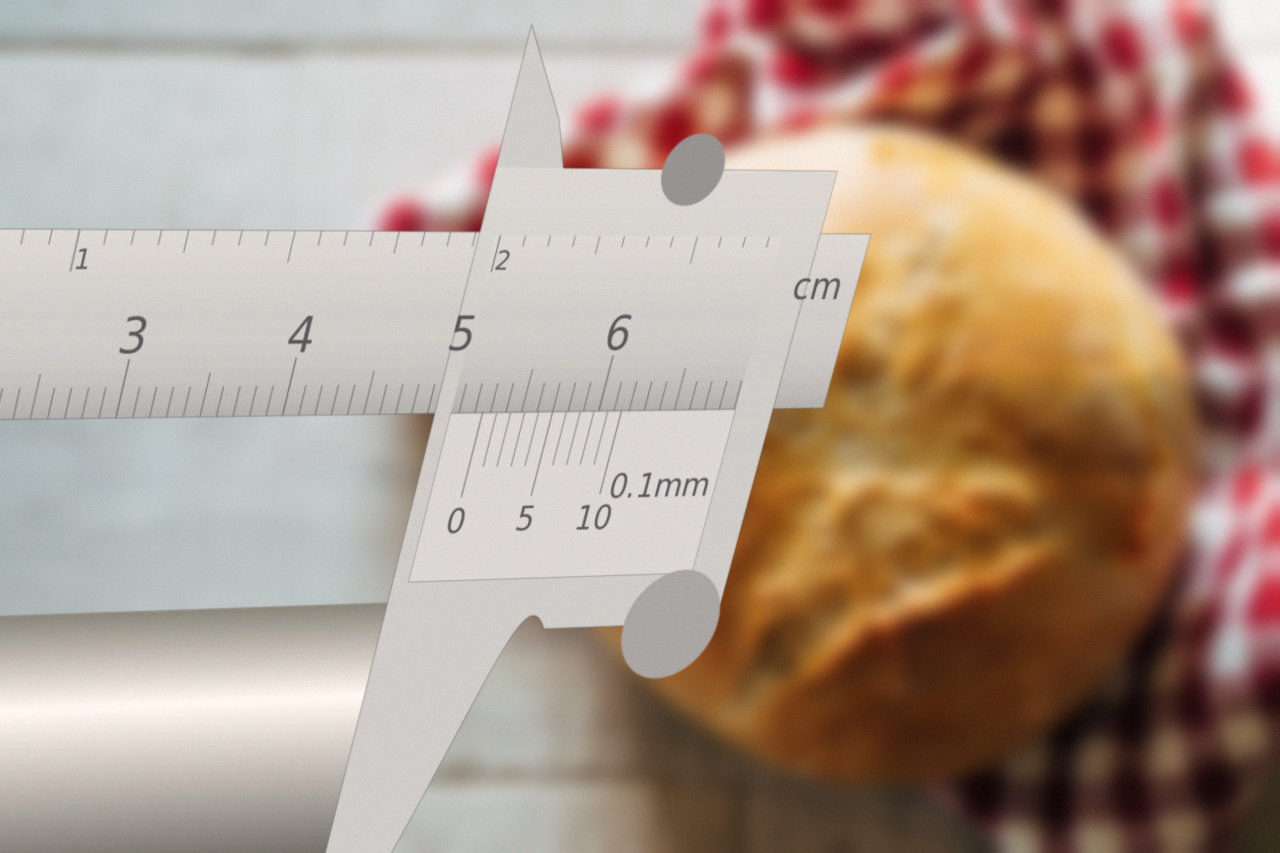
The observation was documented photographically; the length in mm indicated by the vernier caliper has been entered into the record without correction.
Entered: 52.5 mm
